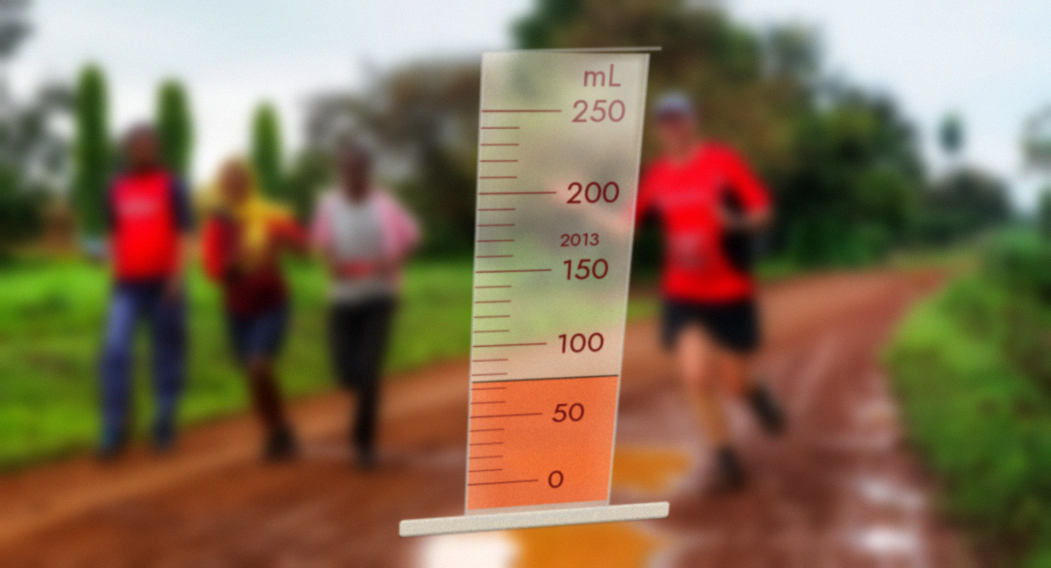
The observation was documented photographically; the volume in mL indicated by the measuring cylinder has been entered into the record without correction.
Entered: 75 mL
